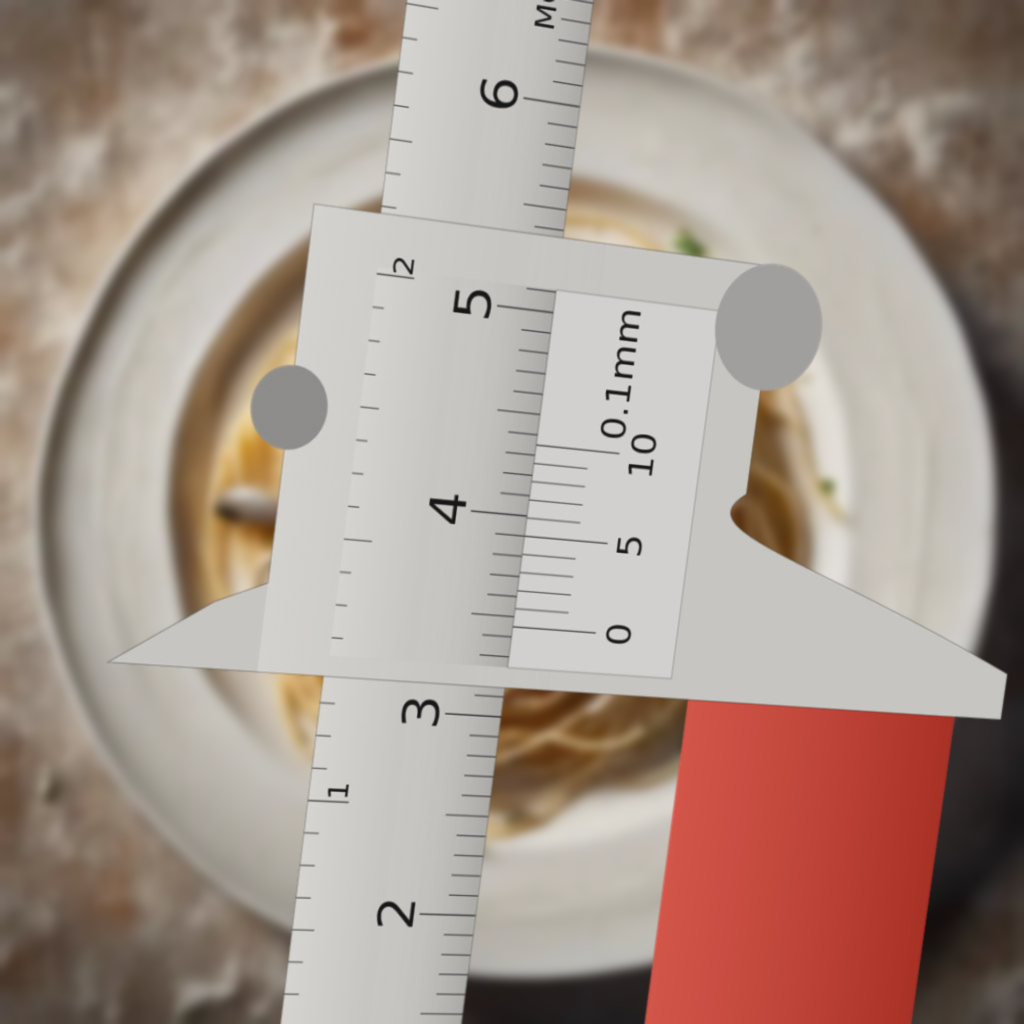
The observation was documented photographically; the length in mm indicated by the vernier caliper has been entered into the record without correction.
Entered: 34.5 mm
